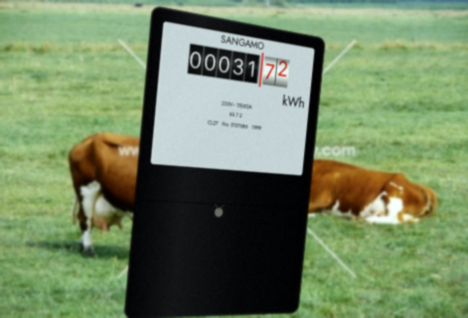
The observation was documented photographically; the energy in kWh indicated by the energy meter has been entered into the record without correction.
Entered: 31.72 kWh
